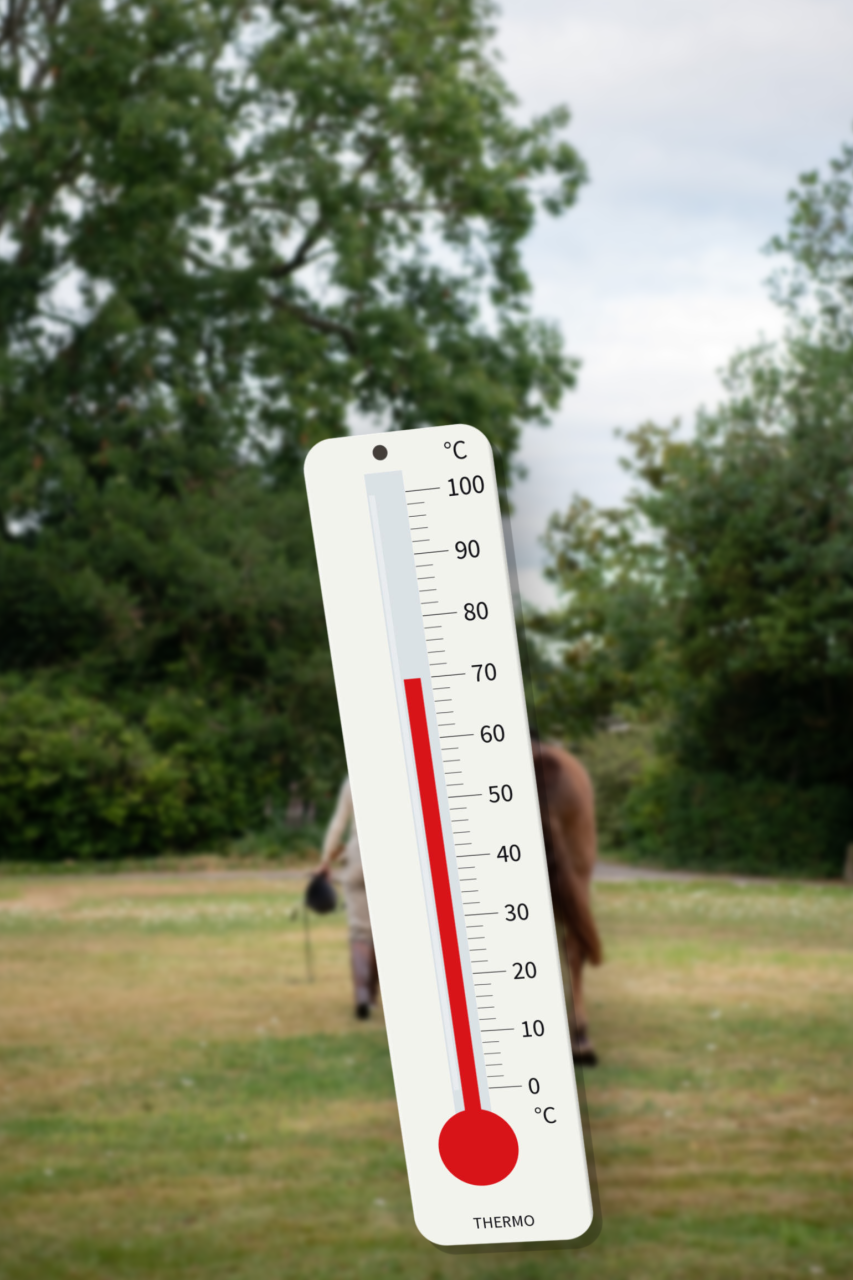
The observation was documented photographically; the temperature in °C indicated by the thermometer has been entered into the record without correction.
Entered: 70 °C
